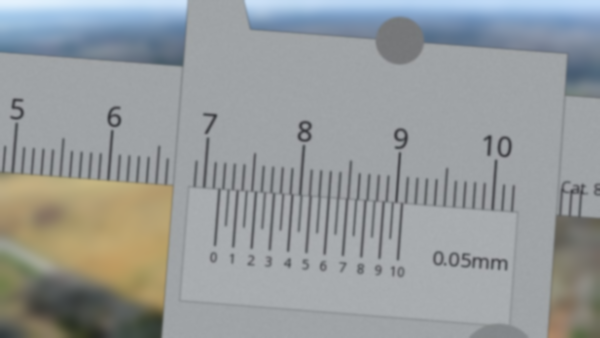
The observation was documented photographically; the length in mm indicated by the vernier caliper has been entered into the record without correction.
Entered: 71.6 mm
